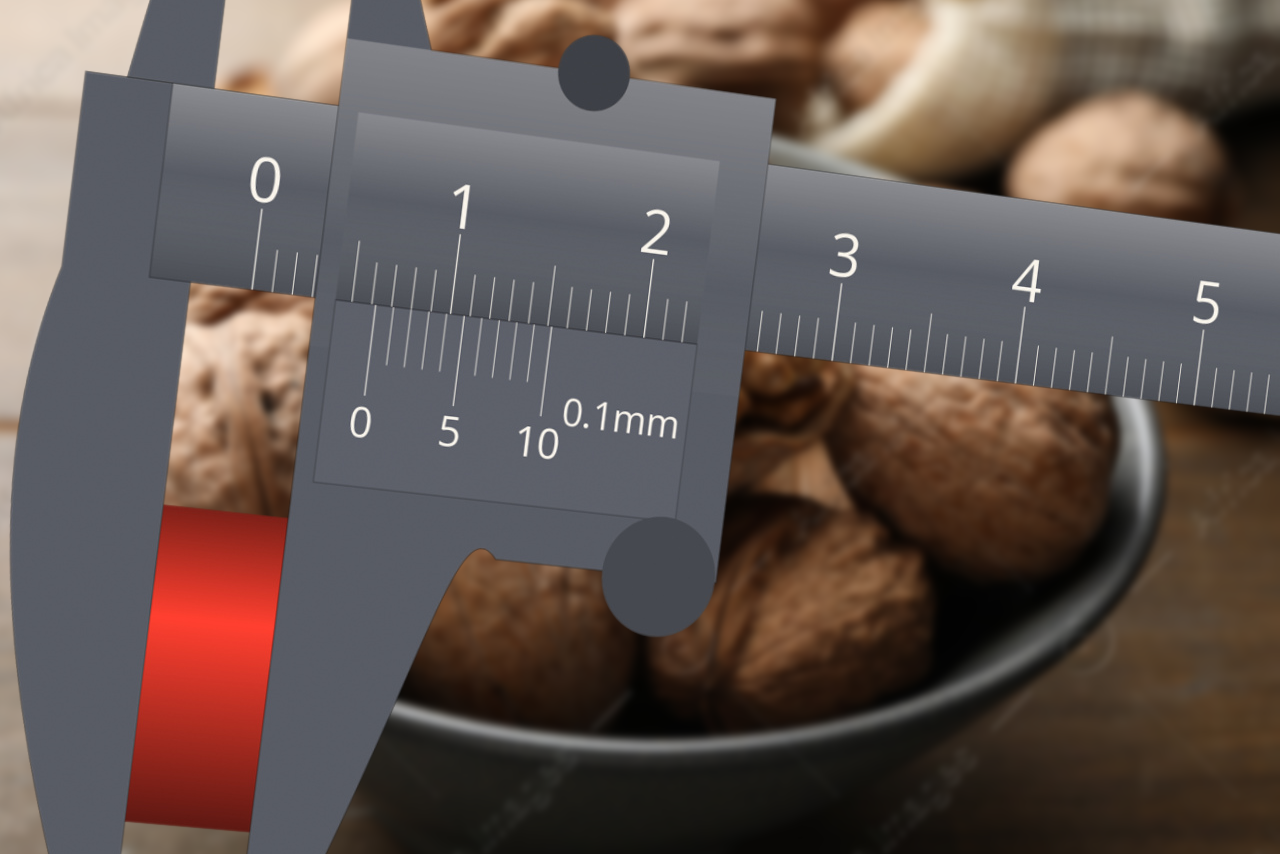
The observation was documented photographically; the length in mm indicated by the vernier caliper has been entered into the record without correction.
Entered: 6.2 mm
